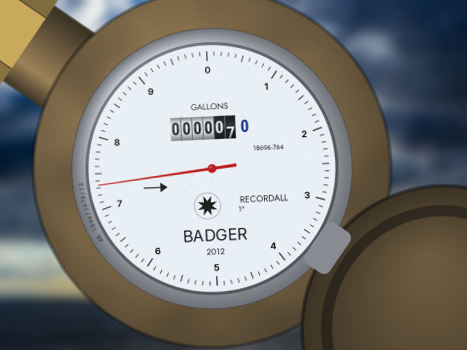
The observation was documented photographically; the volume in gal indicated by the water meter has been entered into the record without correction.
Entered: 67.3 gal
